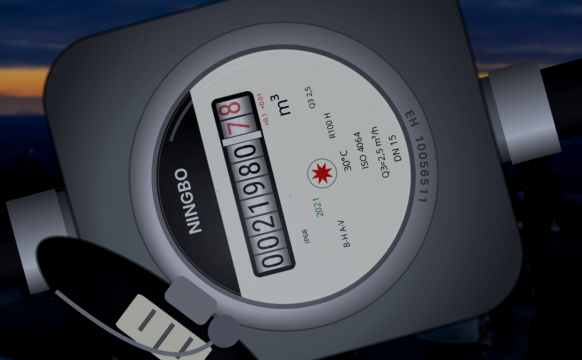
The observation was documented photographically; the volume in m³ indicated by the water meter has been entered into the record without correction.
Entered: 21980.78 m³
